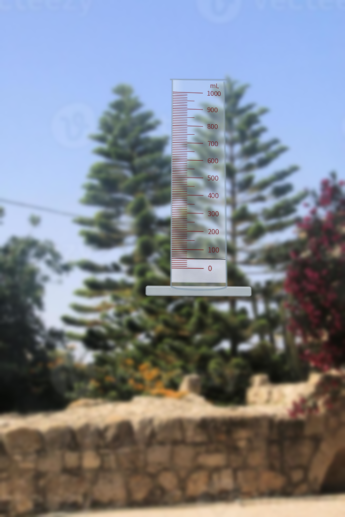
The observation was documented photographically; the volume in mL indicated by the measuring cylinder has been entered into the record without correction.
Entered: 50 mL
